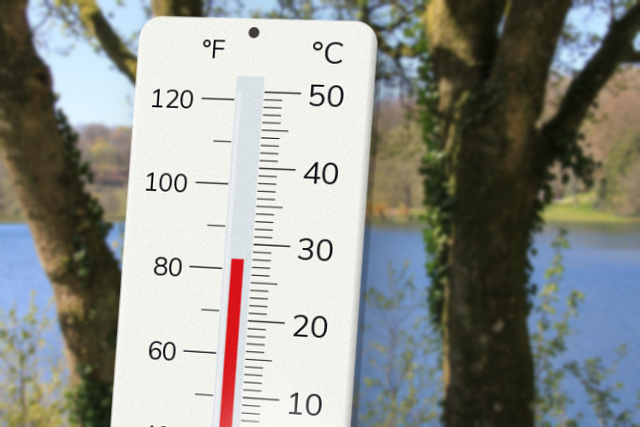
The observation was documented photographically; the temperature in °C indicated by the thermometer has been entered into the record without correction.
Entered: 28 °C
